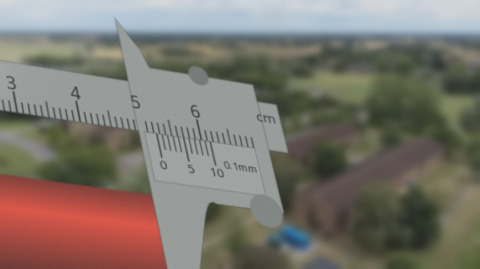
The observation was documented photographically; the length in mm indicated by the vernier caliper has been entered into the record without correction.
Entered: 52.5 mm
